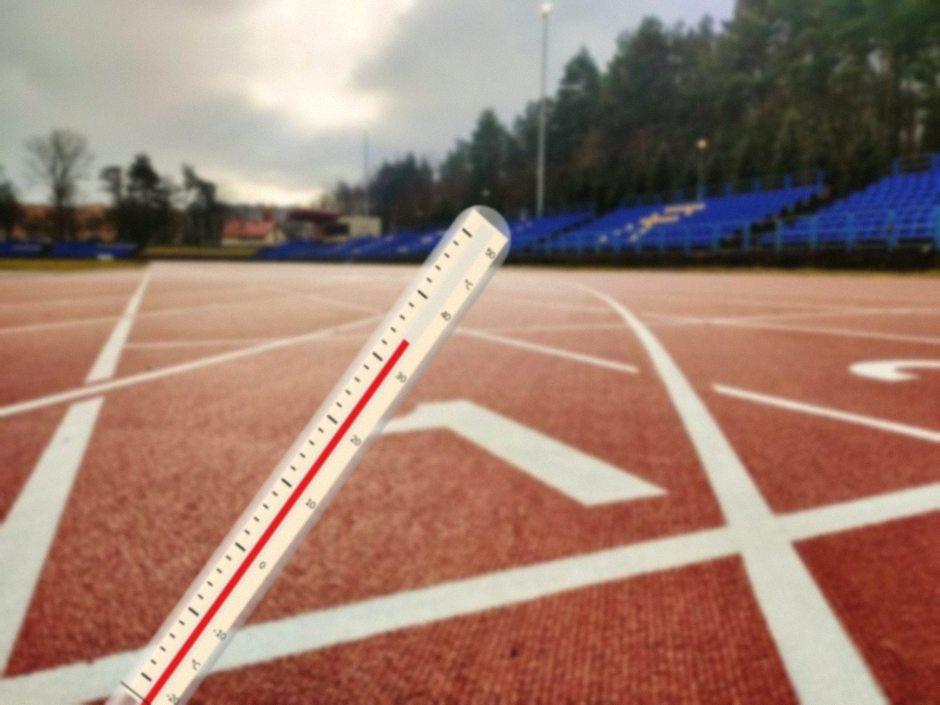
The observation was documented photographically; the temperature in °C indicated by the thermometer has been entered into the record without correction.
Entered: 34 °C
